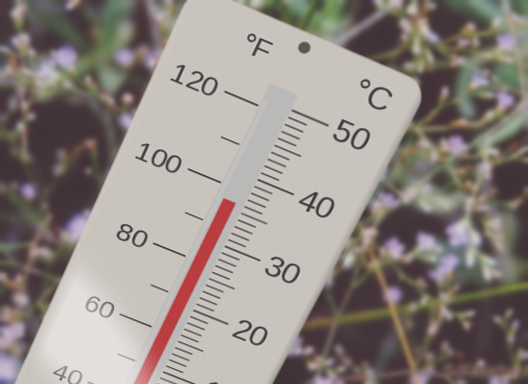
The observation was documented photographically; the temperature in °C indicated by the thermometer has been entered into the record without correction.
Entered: 36 °C
